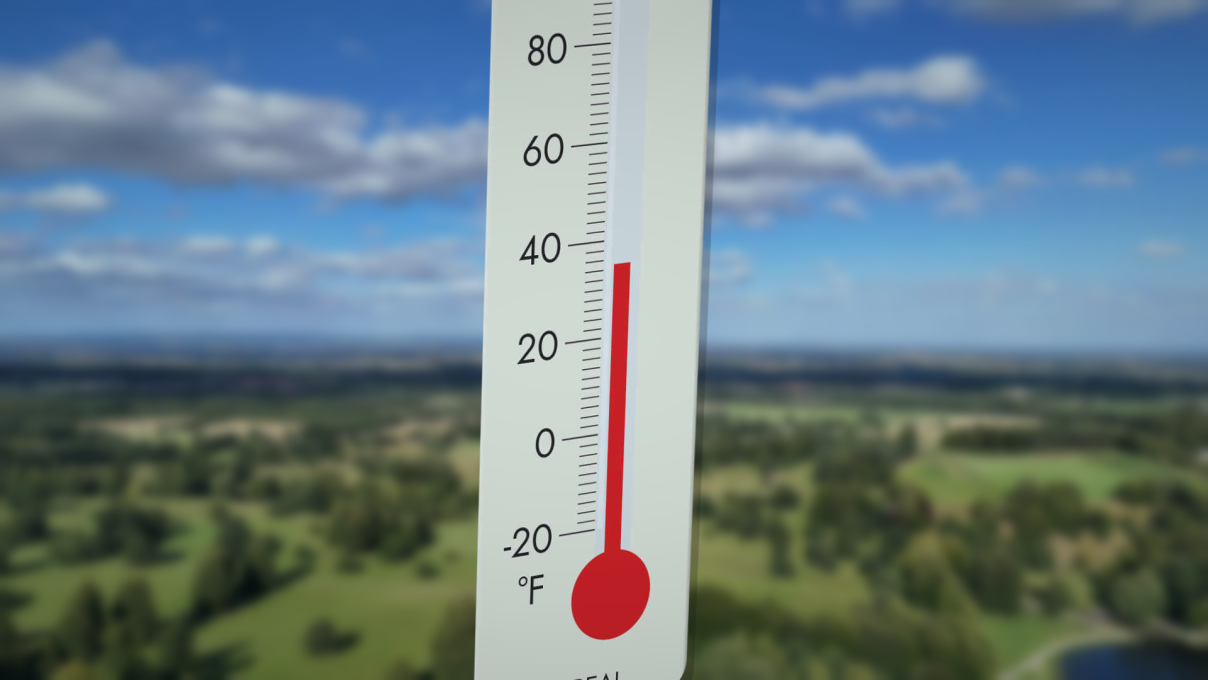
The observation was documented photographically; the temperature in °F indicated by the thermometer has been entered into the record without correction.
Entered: 35 °F
